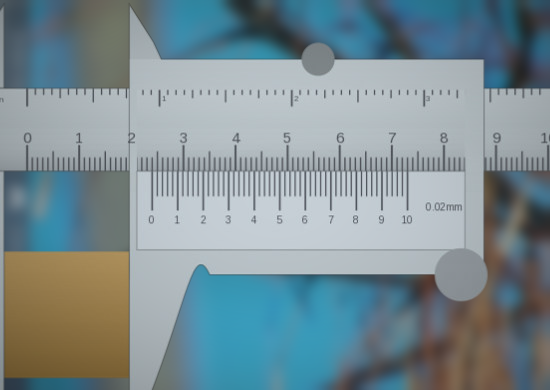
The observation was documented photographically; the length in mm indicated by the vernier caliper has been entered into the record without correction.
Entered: 24.0 mm
